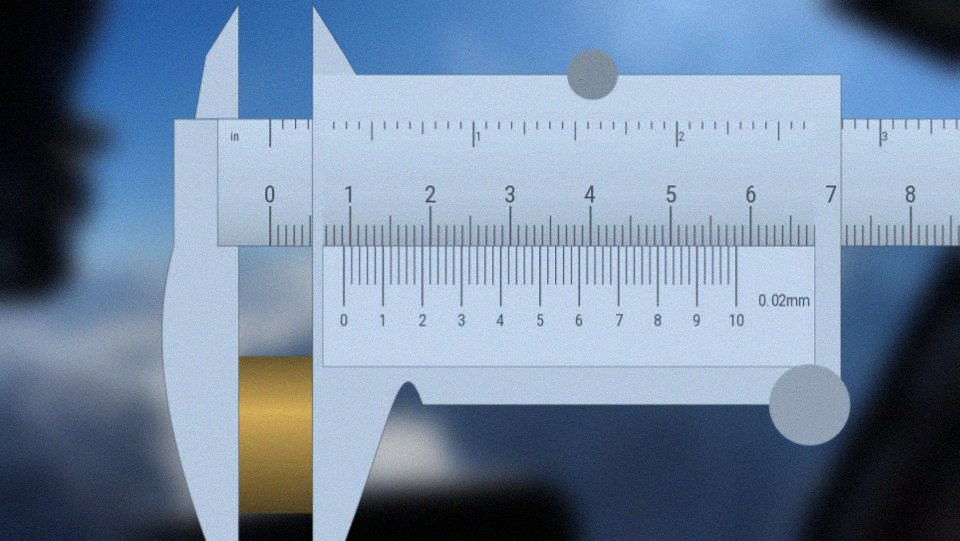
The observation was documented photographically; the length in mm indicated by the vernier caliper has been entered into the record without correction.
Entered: 9.2 mm
